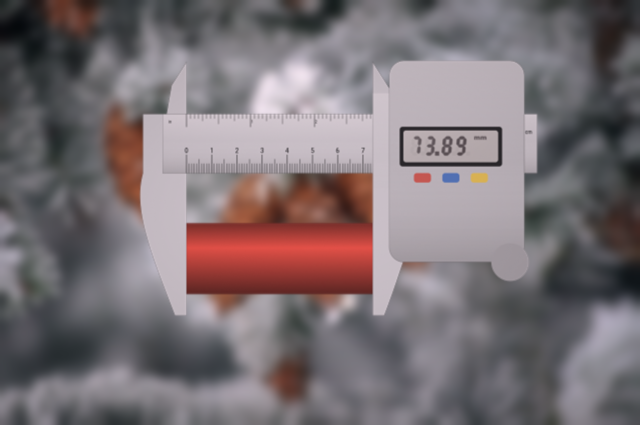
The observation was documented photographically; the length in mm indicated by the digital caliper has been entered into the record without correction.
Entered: 73.89 mm
